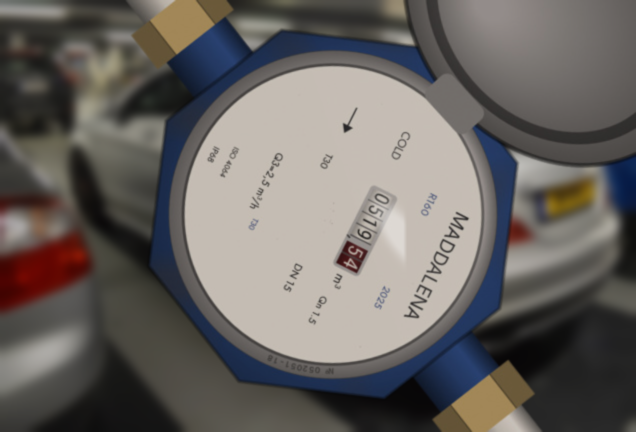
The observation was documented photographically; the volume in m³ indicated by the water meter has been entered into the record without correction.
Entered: 519.54 m³
